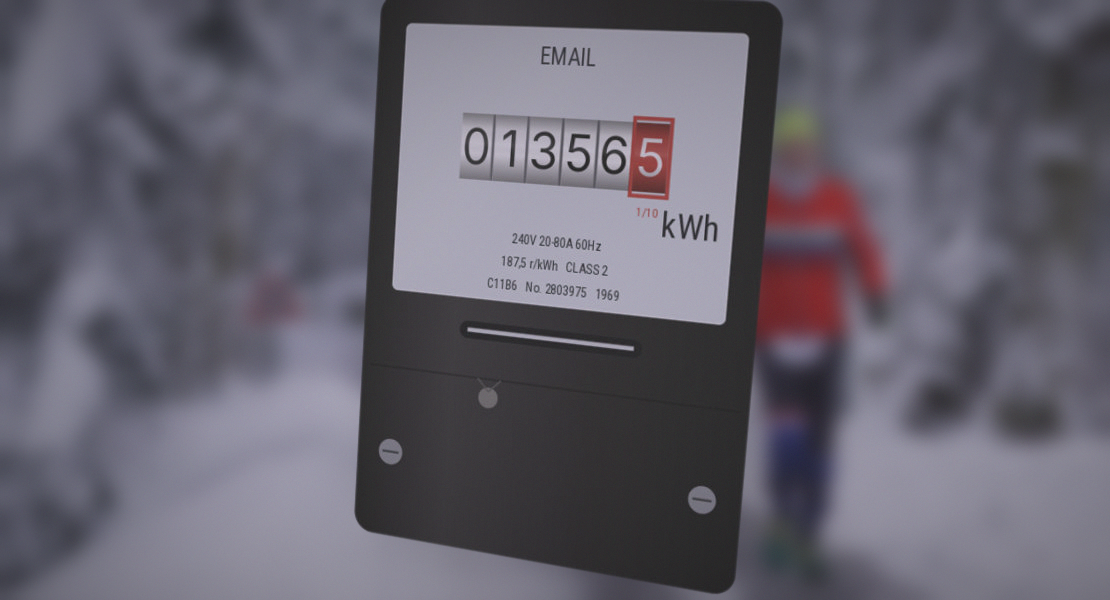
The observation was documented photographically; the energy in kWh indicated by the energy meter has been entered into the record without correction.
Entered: 1356.5 kWh
